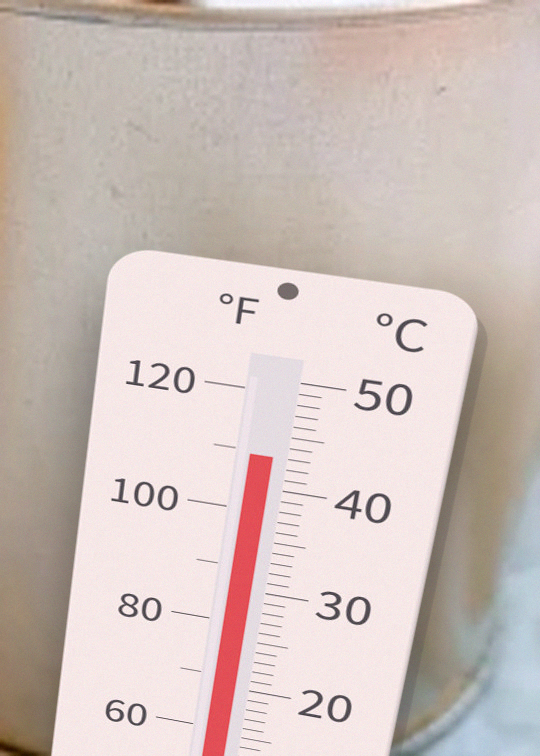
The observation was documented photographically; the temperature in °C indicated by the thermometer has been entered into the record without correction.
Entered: 43 °C
